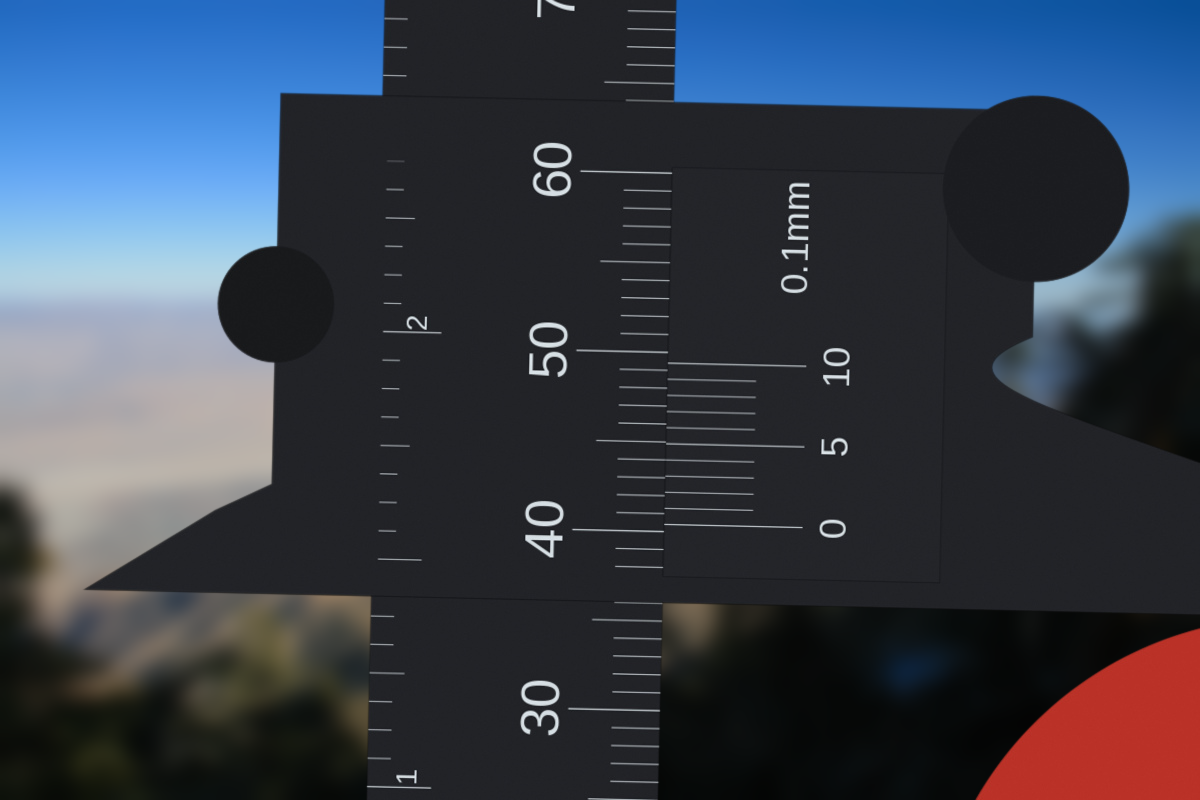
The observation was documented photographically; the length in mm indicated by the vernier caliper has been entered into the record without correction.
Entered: 40.4 mm
